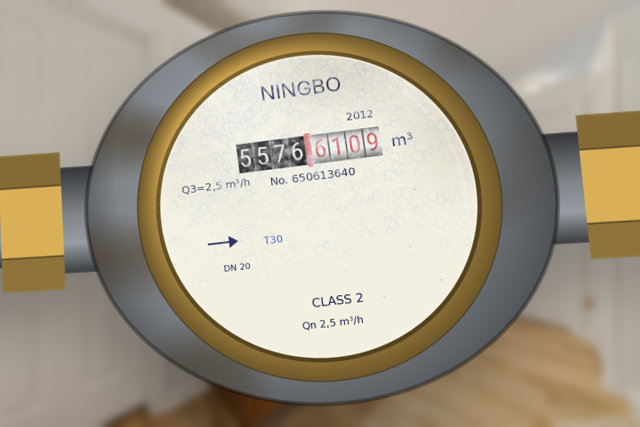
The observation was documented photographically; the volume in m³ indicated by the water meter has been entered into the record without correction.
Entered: 5576.6109 m³
